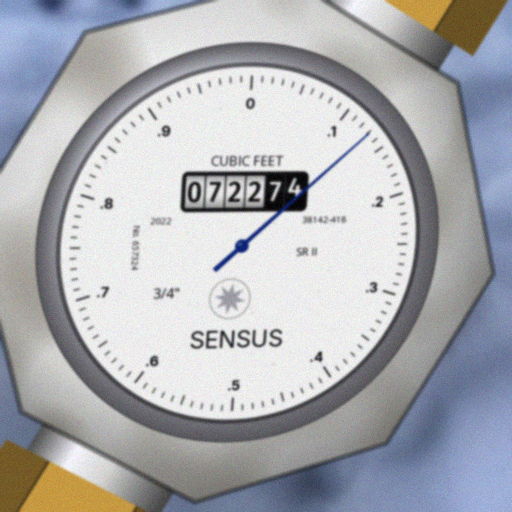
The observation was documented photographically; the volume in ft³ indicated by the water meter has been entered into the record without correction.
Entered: 72274.13 ft³
